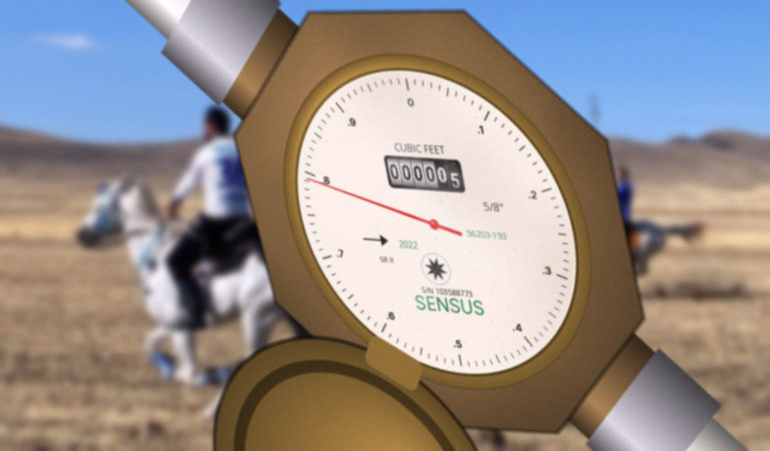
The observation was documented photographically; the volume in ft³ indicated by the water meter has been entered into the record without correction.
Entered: 4.79 ft³
